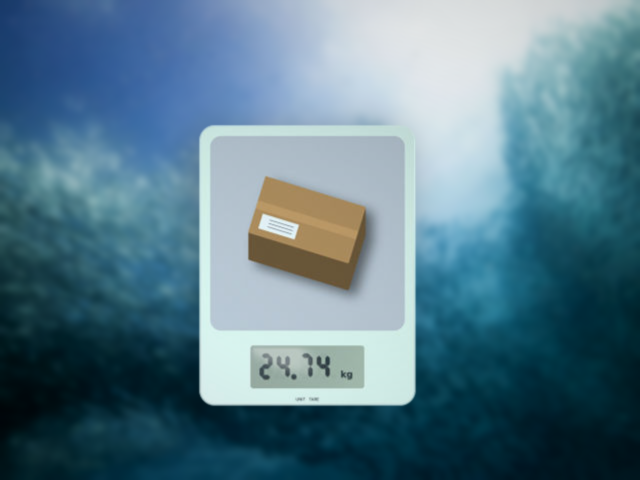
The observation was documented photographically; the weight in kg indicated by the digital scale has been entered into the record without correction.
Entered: 24.74 kg
